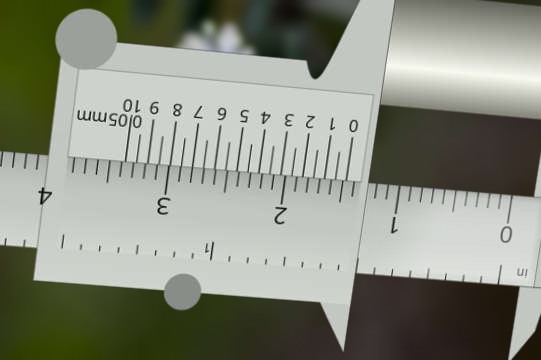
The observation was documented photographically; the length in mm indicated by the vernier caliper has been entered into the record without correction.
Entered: 14.7 mm
